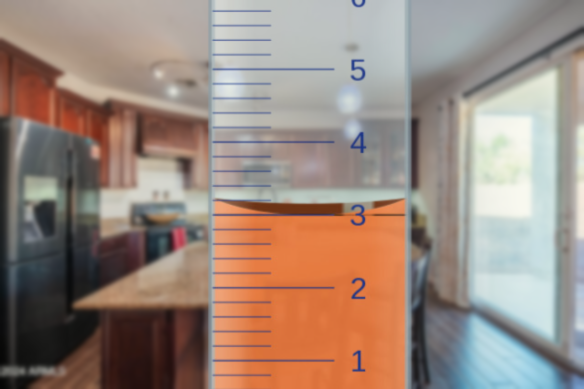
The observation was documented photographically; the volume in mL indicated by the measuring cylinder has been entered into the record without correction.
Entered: 3 mL
